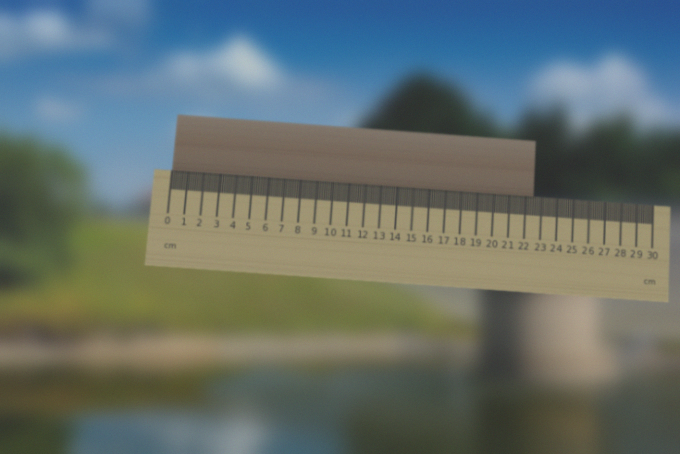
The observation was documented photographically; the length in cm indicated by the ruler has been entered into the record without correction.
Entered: 22.5 cm
